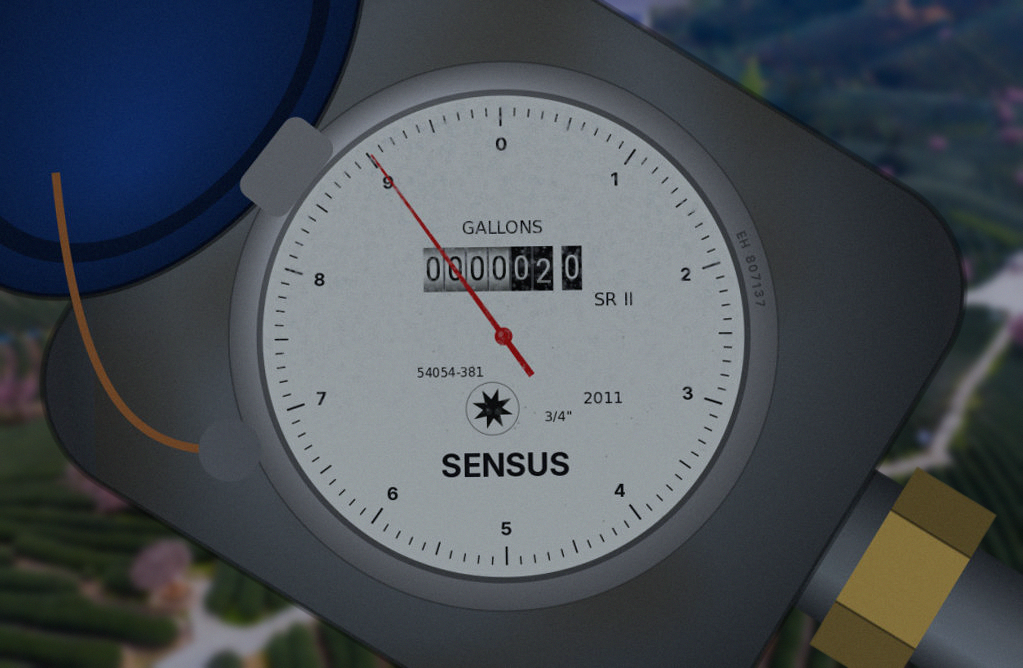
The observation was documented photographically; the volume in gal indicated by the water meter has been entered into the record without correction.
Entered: 19.0 gal
